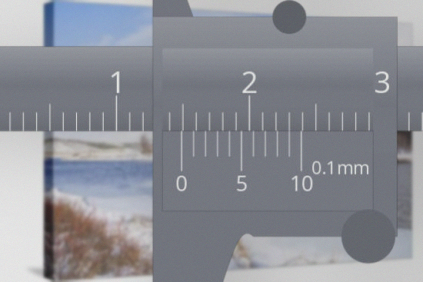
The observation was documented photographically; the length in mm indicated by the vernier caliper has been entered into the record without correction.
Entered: 14.9 mm
